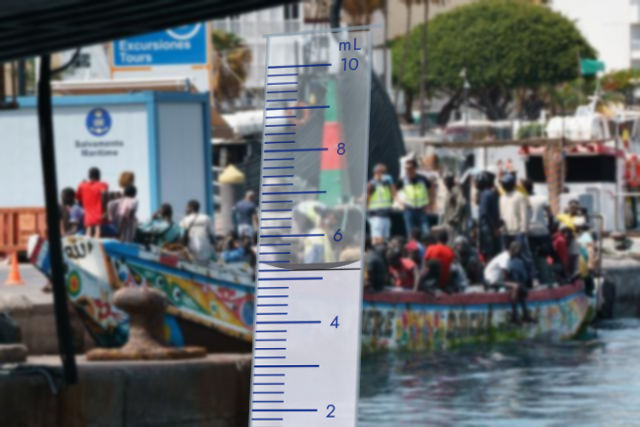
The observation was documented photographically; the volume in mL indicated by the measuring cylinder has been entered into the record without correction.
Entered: 5.2 mL
